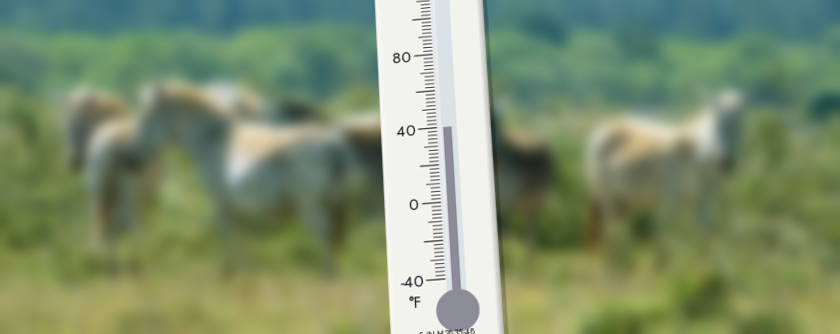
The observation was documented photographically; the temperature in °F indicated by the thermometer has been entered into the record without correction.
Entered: 40 °F
